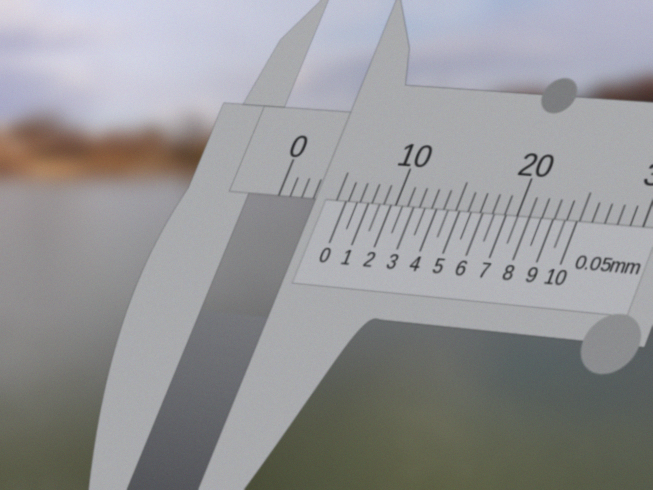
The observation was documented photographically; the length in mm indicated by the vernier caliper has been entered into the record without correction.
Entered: 5.8 mm
